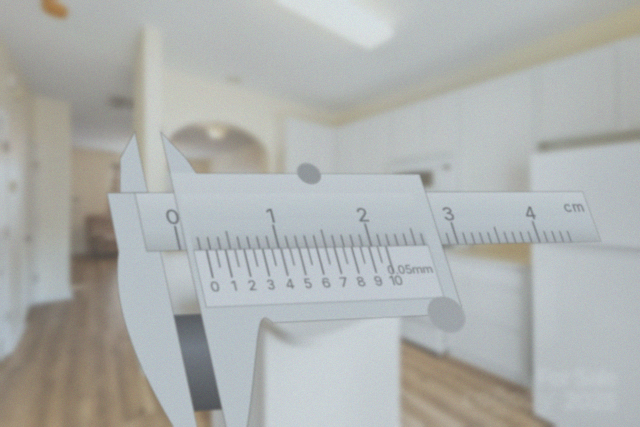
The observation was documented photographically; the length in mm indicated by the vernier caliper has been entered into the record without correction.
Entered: 2.6 mm
